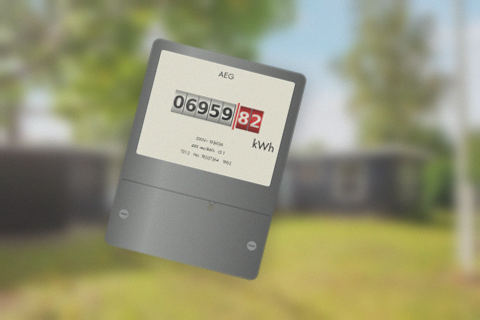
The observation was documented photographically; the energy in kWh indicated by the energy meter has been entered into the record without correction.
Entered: 6959.82 kWh
